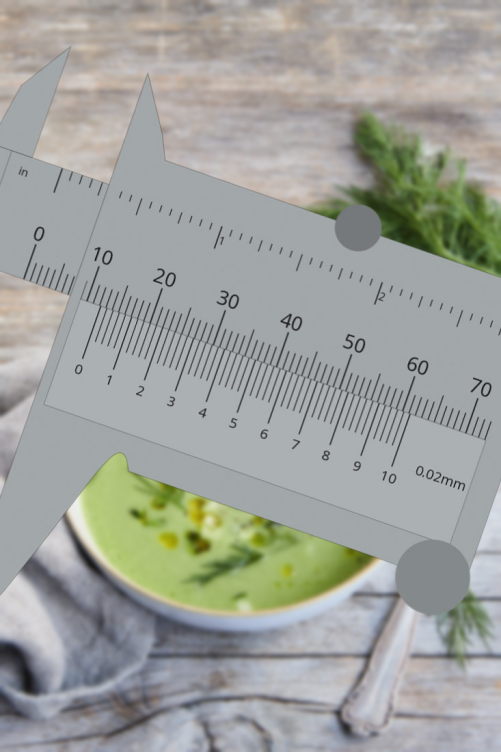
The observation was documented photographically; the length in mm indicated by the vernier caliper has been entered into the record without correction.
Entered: 12.2 mm
